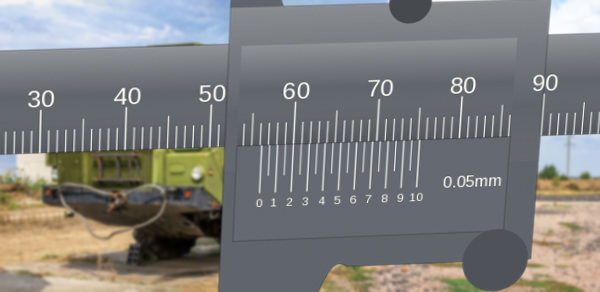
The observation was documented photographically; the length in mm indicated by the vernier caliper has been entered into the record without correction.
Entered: 56.2 mm
